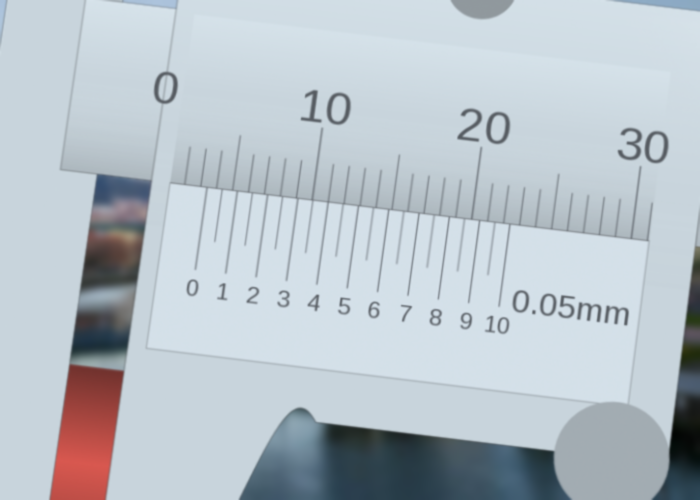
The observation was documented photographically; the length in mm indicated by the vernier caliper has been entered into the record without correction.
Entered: 3.4 mm
